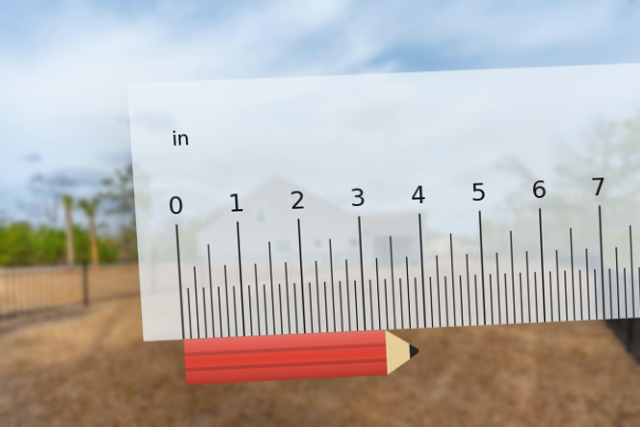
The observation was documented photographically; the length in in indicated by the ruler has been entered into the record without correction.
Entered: 3.875 in
